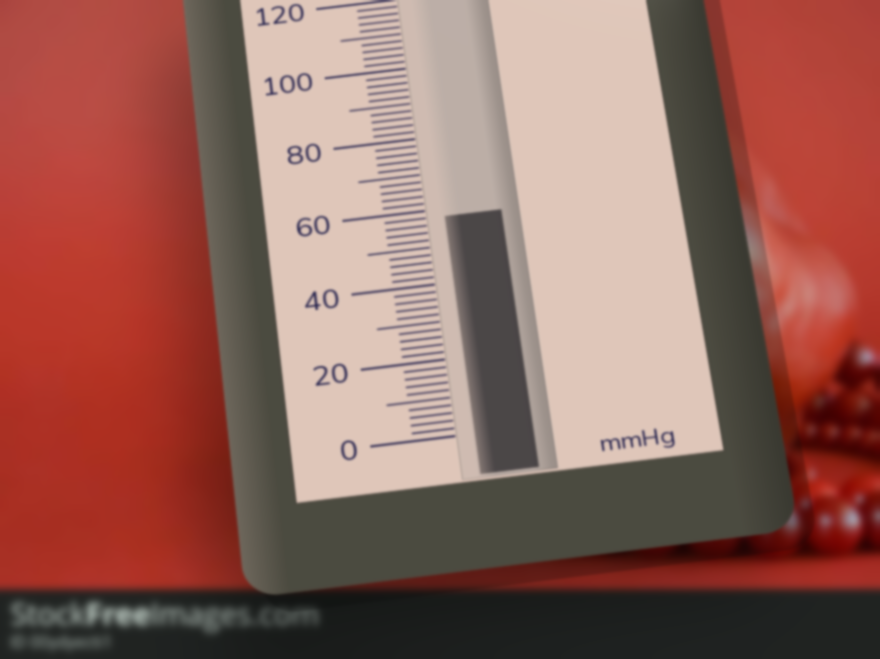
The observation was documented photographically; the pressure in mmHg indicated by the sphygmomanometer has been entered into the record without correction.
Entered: 58 mmHg
